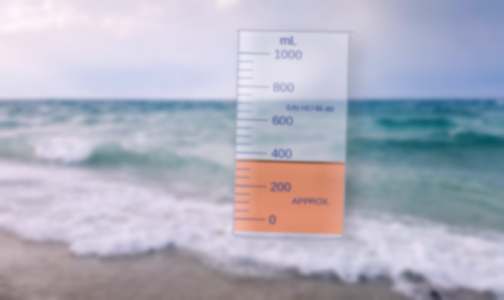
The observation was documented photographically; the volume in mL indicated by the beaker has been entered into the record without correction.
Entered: 350 mL
